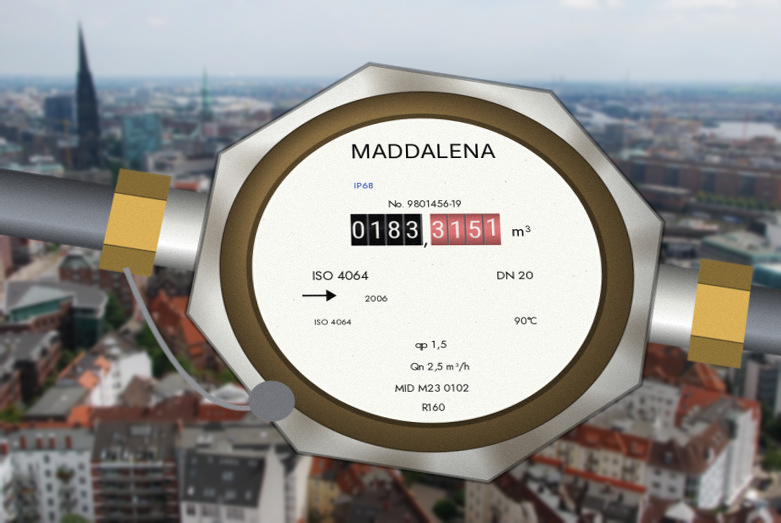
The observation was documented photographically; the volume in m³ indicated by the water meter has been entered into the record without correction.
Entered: 183.3151 m³
